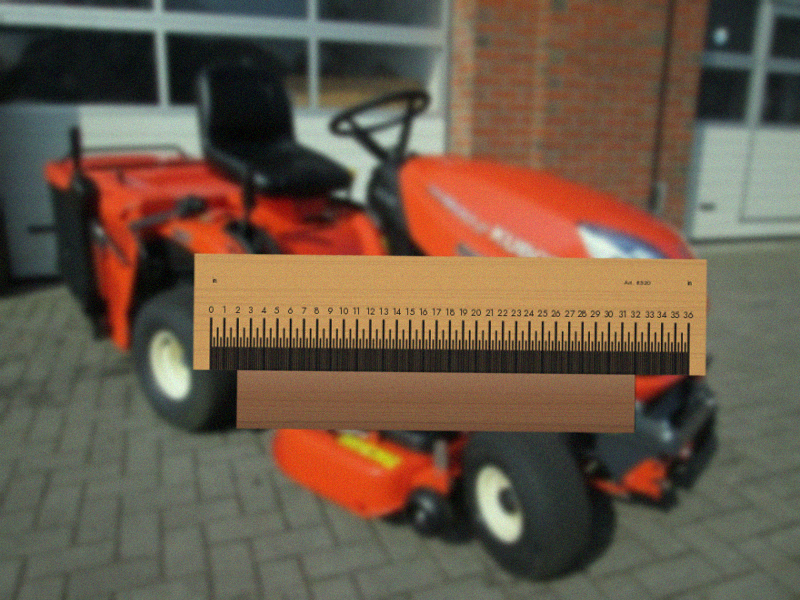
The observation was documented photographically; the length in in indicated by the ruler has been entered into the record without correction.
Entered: 30 in
